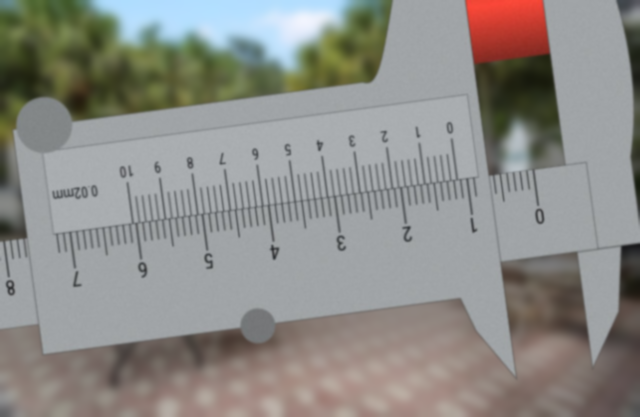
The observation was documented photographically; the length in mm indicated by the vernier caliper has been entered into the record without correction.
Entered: 11.5 mm
